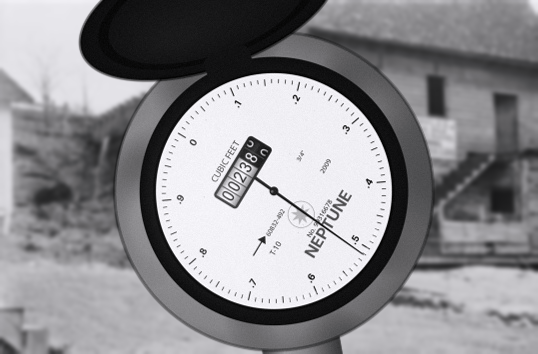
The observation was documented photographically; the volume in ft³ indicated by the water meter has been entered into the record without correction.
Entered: 2388.51 ft³
